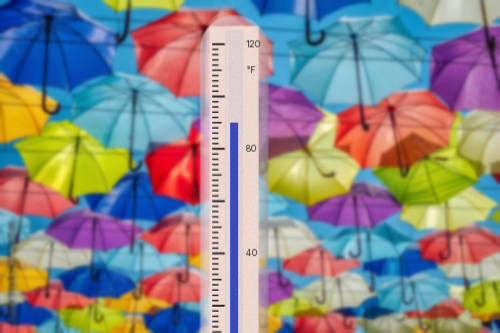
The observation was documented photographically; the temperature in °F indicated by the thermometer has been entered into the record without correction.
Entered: 90 °F
